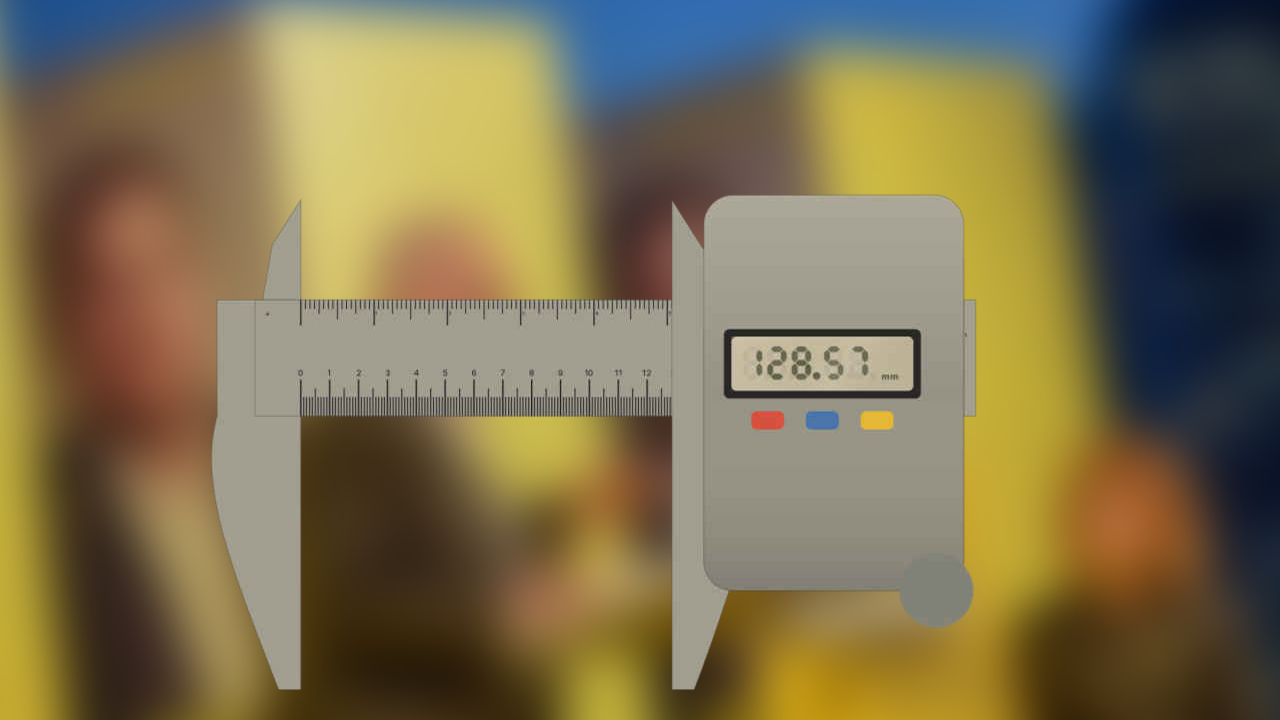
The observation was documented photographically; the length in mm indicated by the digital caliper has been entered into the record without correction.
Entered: 128.57 mm
